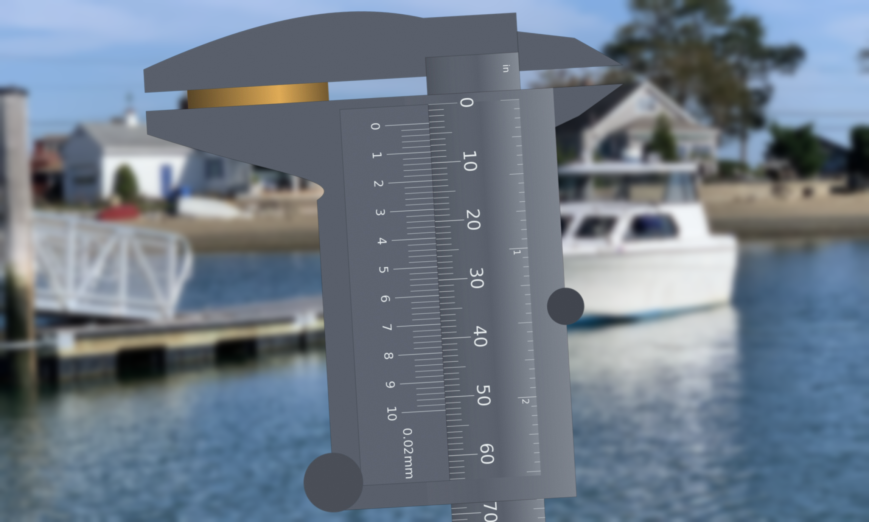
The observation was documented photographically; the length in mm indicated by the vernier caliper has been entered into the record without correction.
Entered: 3.2 mm
